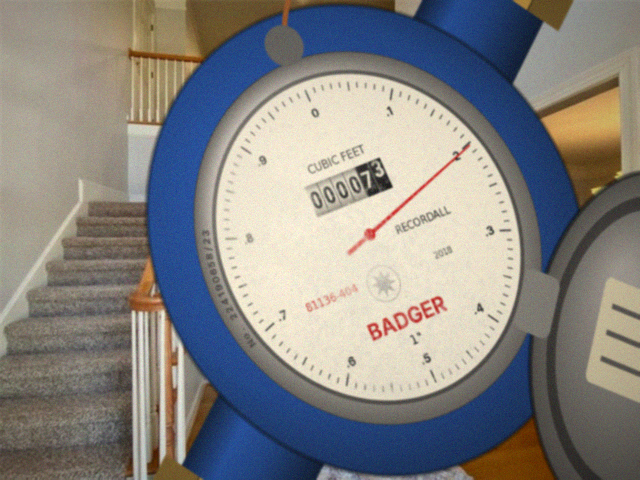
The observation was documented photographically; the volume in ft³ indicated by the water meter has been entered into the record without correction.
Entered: 73.20 ft³
